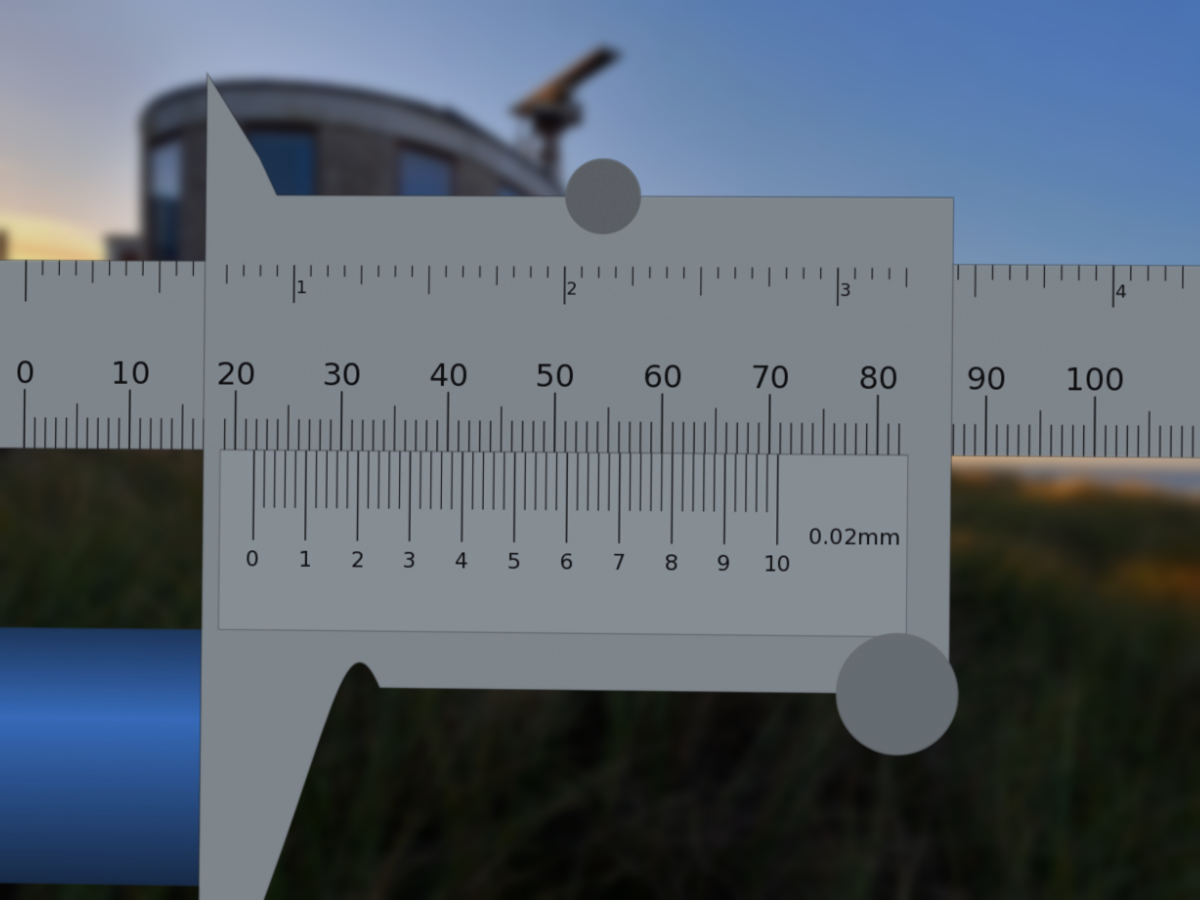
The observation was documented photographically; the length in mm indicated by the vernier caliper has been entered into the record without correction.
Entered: 21.8 mm
